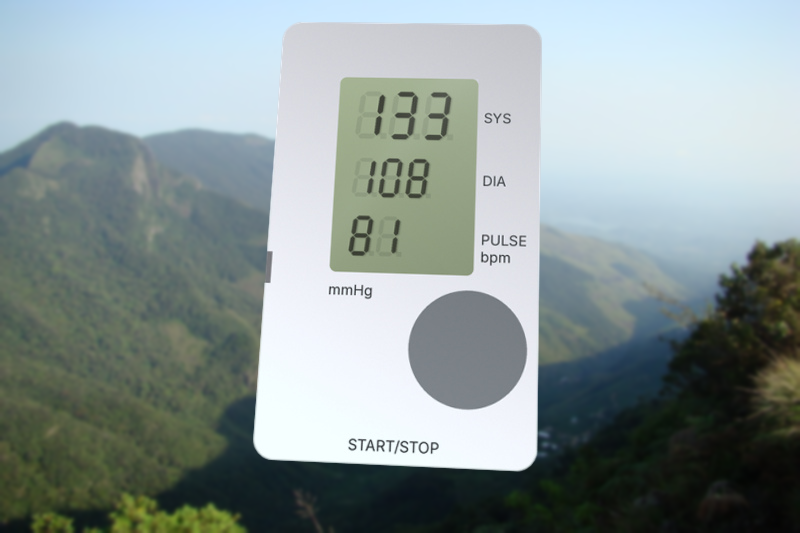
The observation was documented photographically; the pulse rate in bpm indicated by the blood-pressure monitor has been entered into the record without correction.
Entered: 81 bpm
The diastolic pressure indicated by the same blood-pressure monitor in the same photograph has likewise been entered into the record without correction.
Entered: 108 mmHg
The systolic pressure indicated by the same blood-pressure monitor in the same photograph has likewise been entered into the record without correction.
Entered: 133 mmHg
